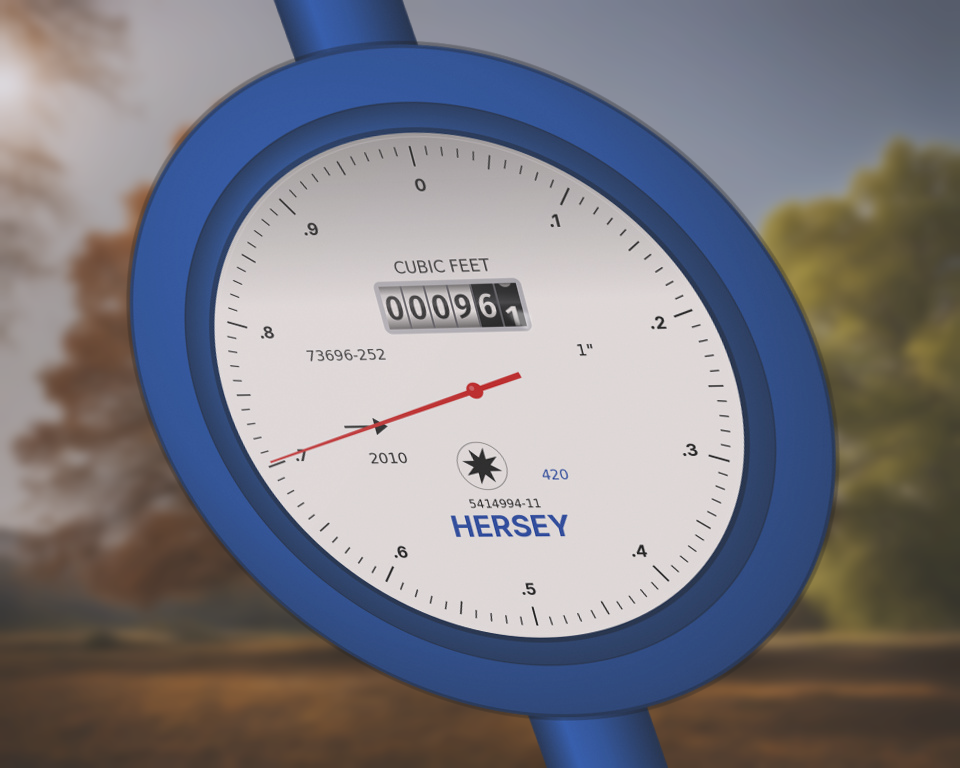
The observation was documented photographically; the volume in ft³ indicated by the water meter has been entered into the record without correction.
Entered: 960.70 ft³
